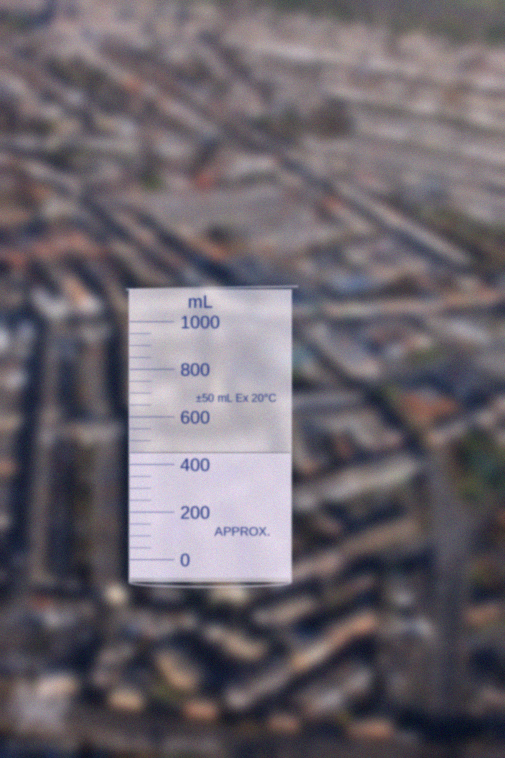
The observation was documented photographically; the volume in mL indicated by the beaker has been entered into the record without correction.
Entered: 450 mL
